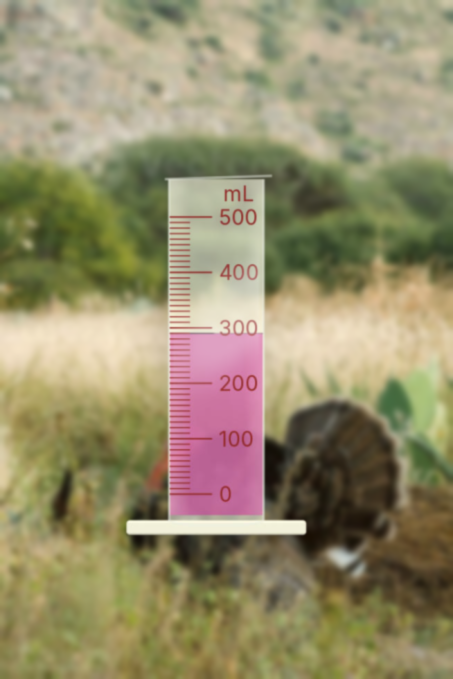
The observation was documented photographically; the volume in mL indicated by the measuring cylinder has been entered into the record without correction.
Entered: 290 mL
